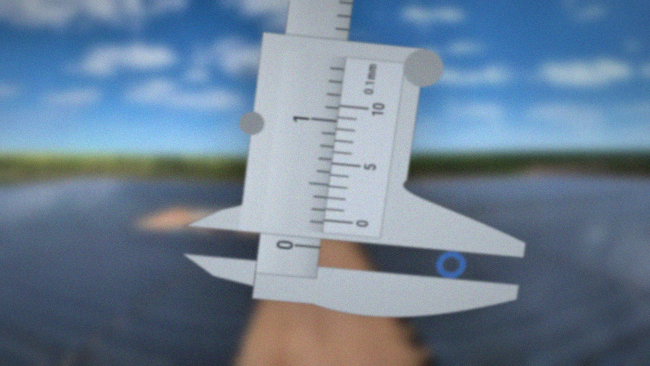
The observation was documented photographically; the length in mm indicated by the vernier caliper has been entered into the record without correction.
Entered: 2.2 mm
